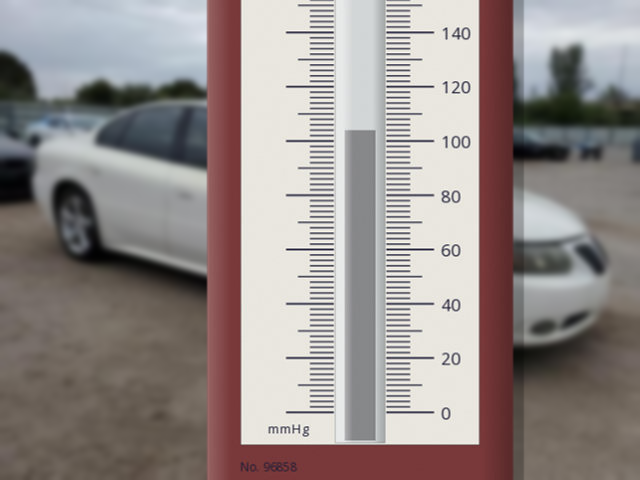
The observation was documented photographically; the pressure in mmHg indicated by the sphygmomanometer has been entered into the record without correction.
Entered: 104 mmHg
